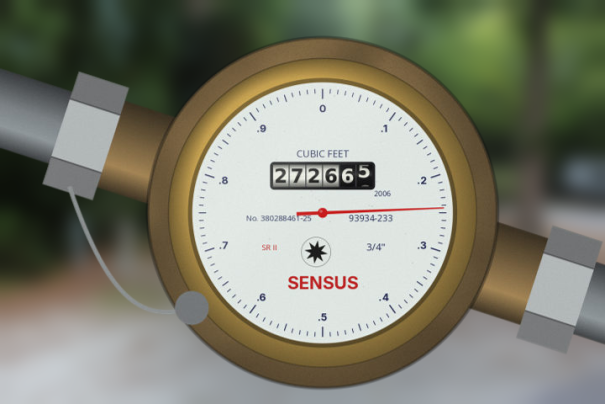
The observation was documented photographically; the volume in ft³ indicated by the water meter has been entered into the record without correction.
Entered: 272665.24 ft³
